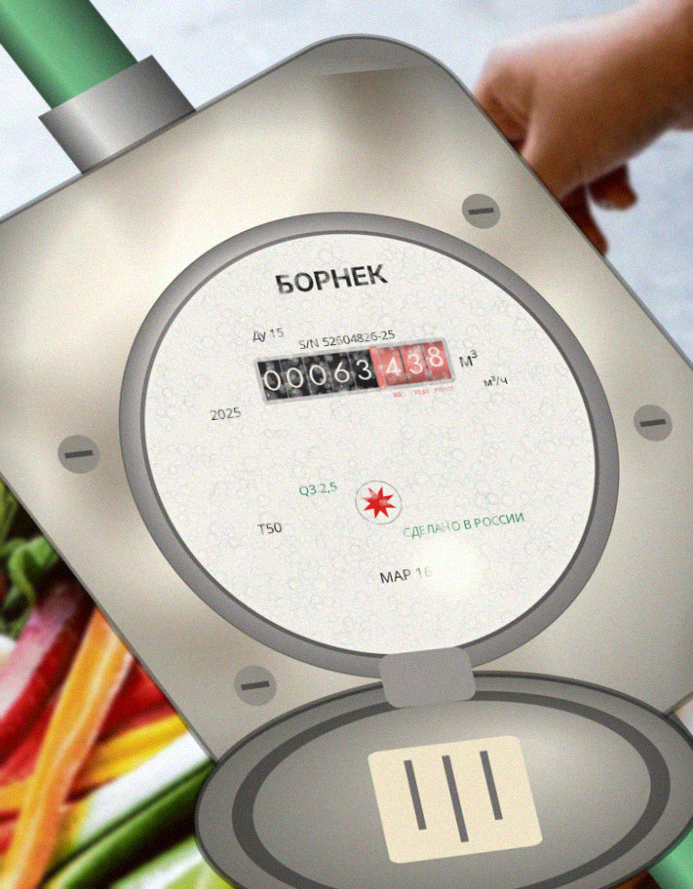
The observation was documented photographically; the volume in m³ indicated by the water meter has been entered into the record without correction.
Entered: 63.438 m³
